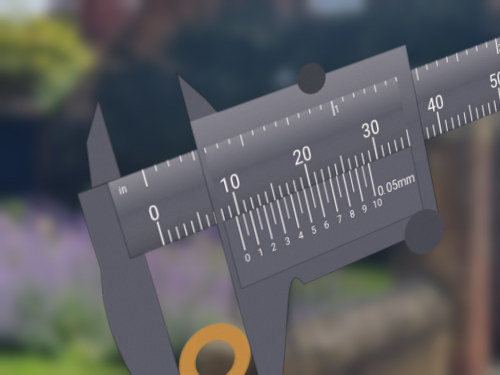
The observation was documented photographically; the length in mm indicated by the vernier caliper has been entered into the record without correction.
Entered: 9.6 mm
